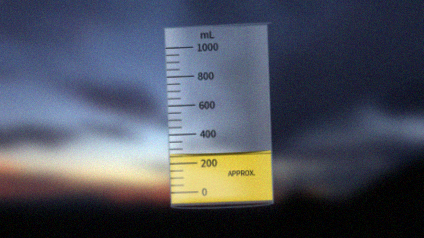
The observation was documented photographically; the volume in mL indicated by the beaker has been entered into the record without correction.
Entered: 250 mL
